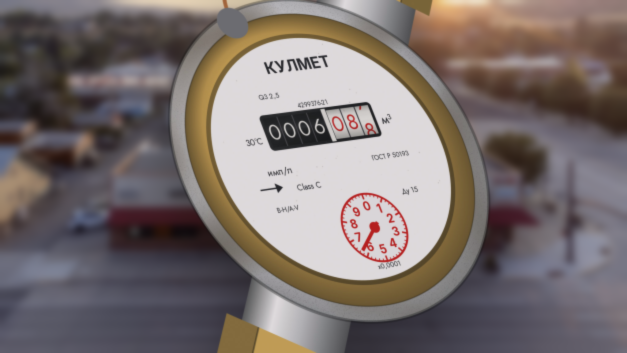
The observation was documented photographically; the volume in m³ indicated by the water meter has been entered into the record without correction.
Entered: 6.0876 m³
